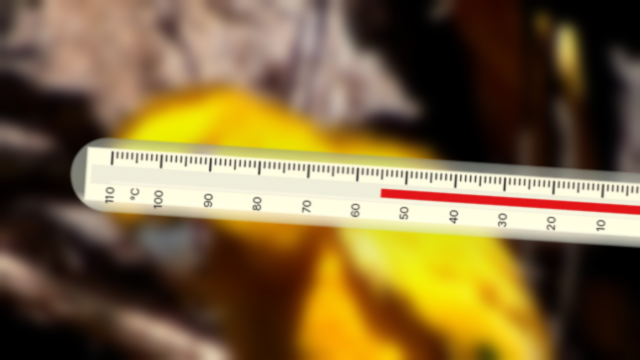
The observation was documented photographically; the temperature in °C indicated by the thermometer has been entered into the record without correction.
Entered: 55 °C
